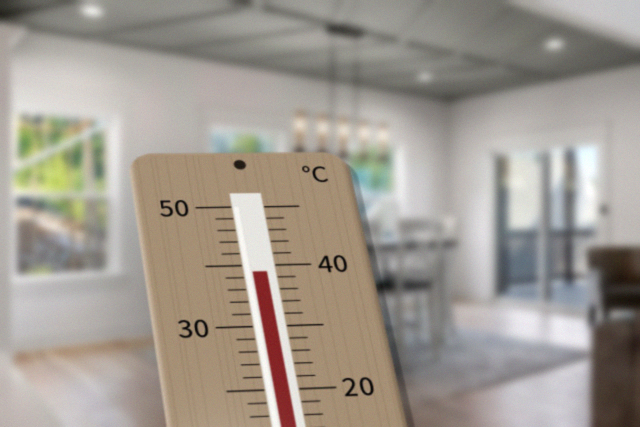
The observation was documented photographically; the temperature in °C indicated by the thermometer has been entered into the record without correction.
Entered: 39 °C
